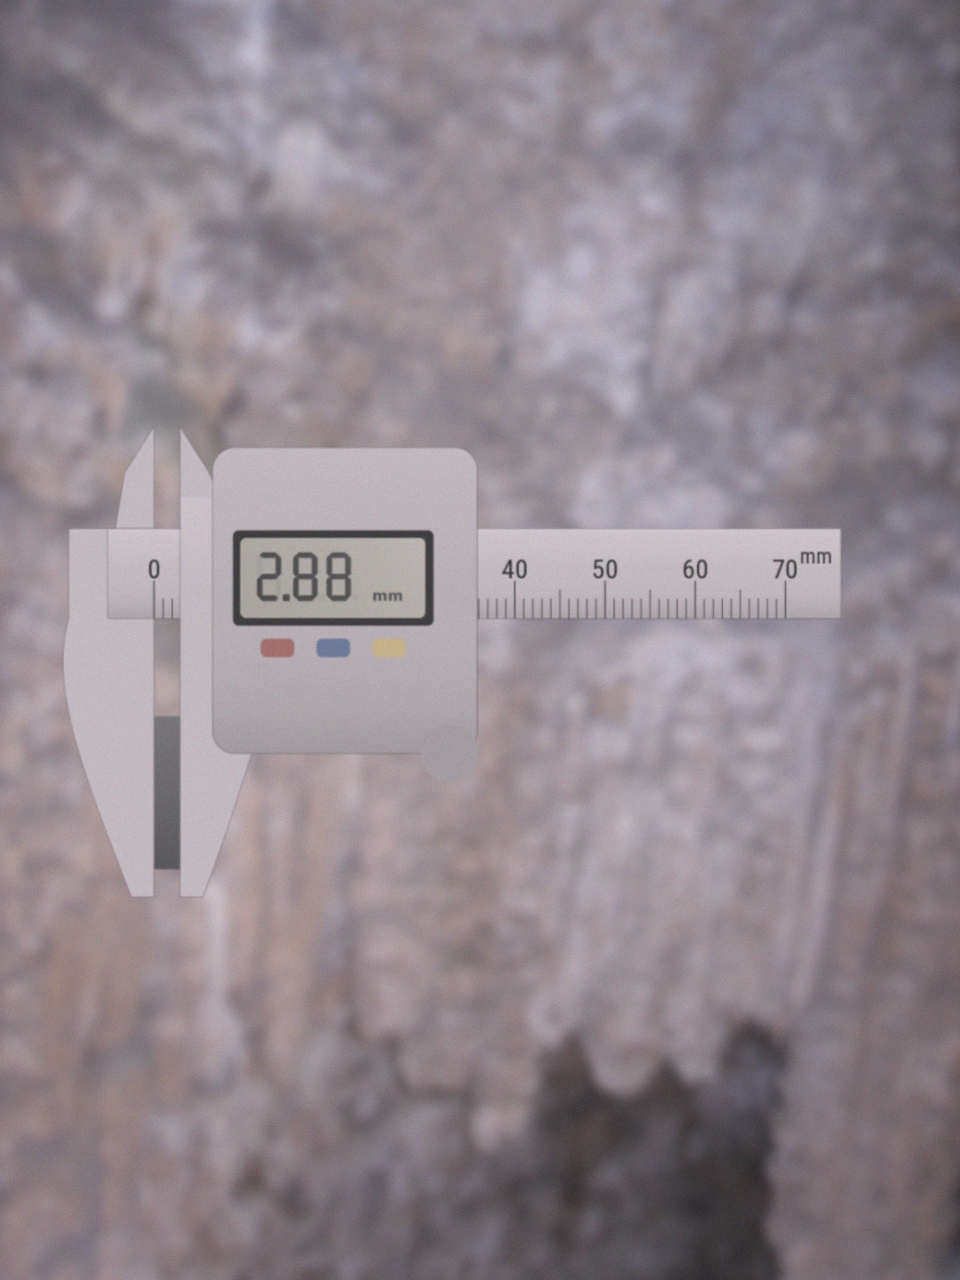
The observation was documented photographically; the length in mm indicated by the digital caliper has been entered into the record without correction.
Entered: 2.88 mm
